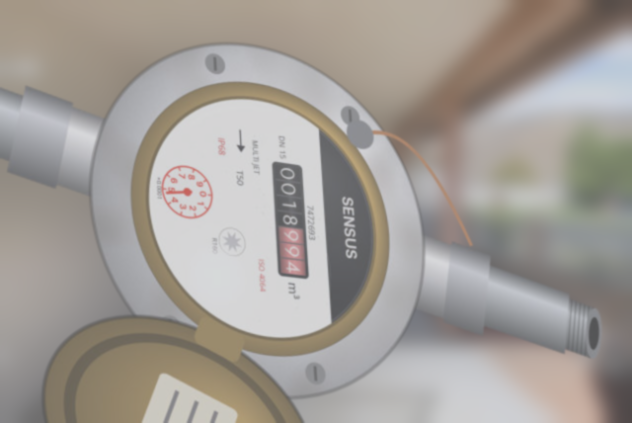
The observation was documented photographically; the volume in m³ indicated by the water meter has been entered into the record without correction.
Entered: 18.9944 m³
